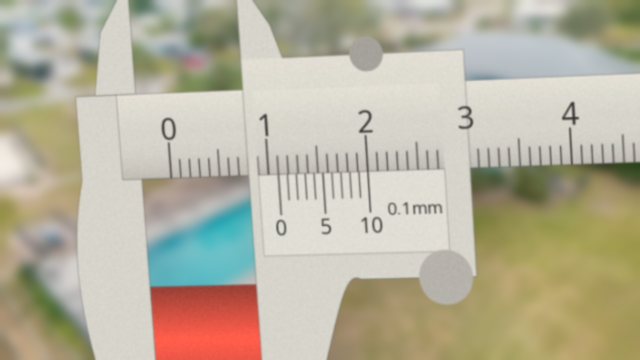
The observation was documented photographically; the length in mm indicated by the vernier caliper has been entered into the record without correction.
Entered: 11.0 mm
